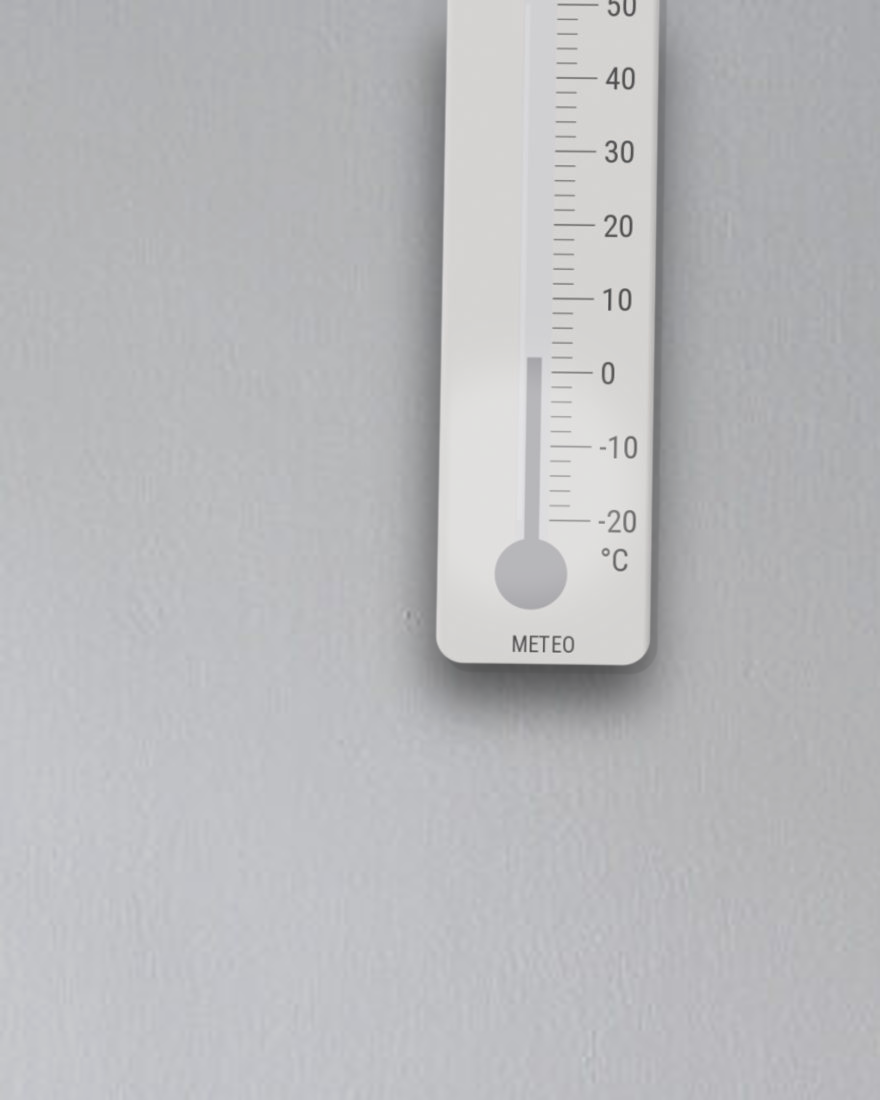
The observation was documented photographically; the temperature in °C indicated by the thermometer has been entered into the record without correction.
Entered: 2 °C
